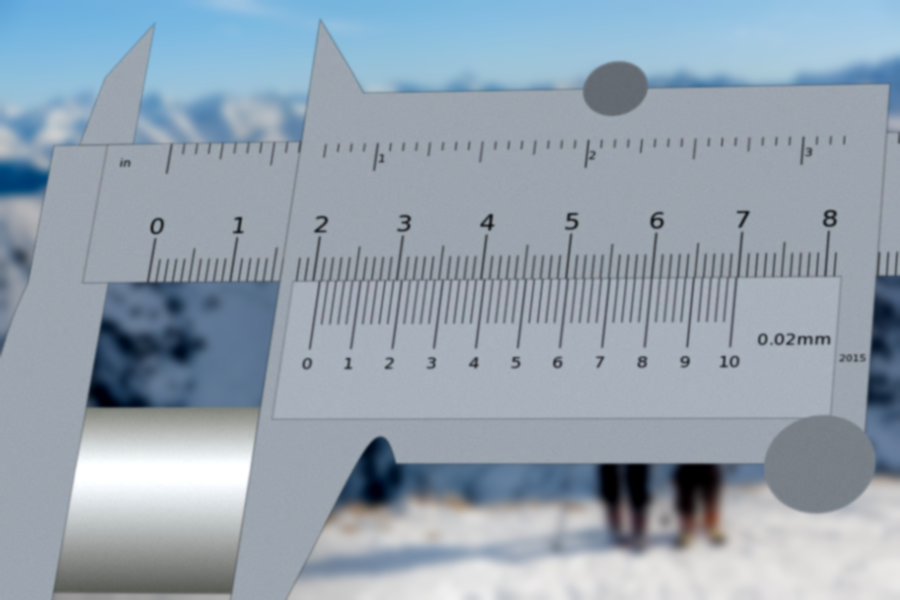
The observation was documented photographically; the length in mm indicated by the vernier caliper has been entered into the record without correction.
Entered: 20.8 mm
